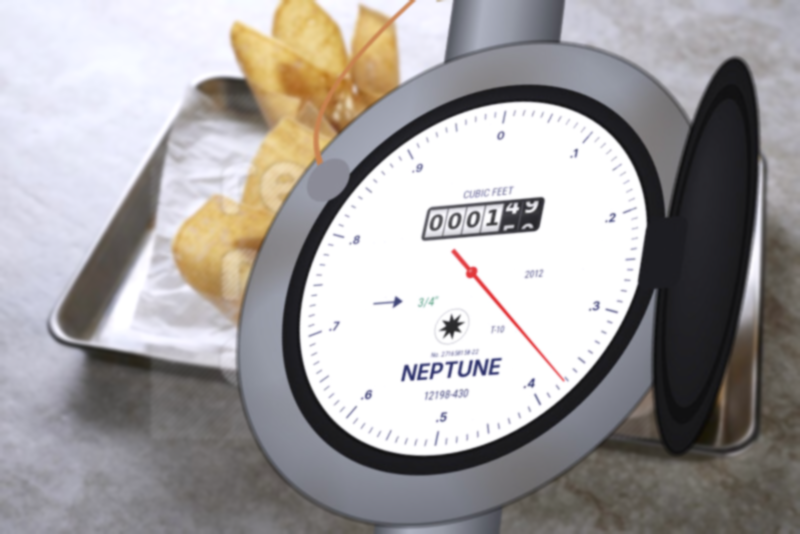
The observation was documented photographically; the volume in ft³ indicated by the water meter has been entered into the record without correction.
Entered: 149.37 ft³
